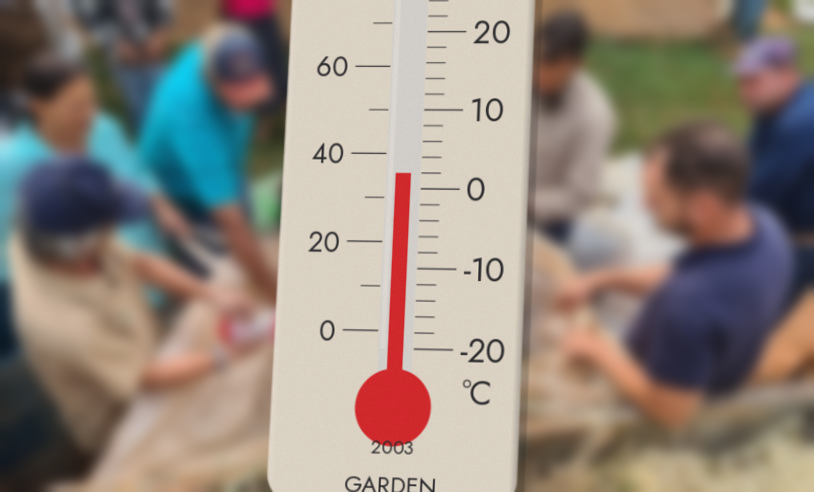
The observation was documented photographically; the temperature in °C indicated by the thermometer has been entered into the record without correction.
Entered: 2 °C
